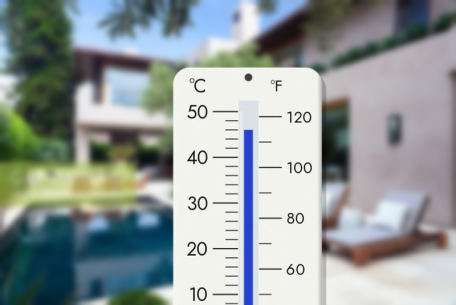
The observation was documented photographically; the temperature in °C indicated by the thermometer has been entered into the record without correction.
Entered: 46 °C
